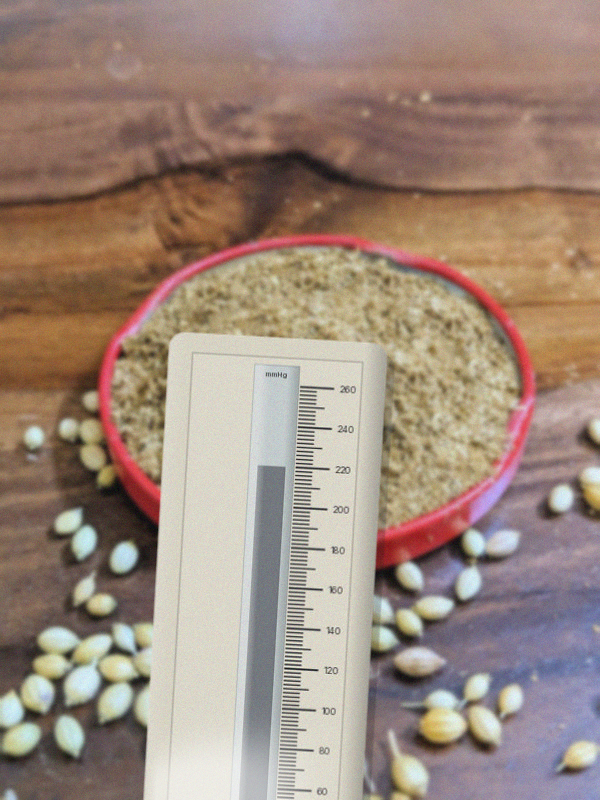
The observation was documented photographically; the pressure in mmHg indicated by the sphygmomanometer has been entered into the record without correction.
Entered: 220 mmHg
